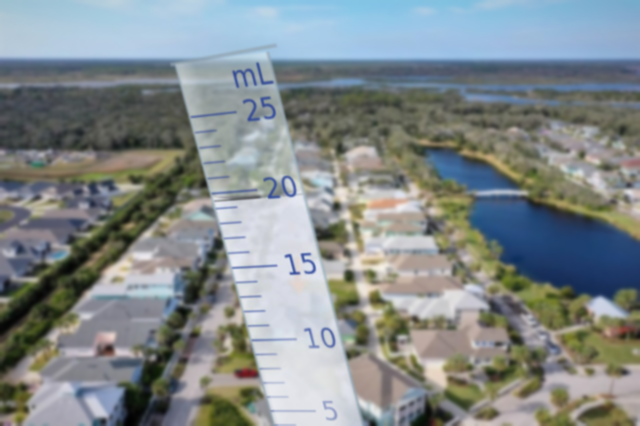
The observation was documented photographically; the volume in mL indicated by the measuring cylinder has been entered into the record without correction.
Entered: 19.5 mL
